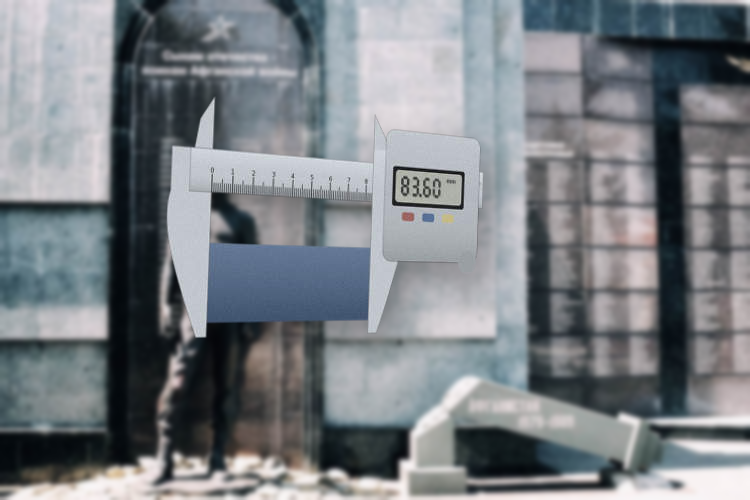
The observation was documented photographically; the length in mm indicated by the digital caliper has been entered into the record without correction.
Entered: 83.60 mm
